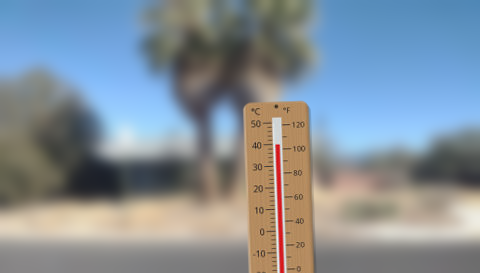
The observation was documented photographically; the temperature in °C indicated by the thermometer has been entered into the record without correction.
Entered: 40 °C
